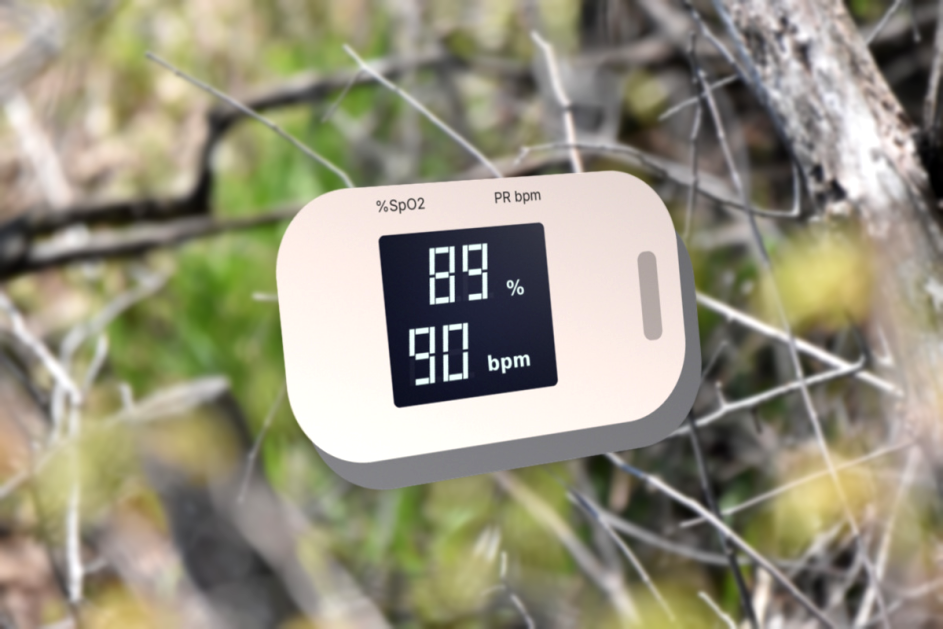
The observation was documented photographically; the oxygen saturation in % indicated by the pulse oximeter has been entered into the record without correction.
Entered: 89 %
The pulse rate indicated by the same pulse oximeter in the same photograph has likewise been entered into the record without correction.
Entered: 90 bpm
